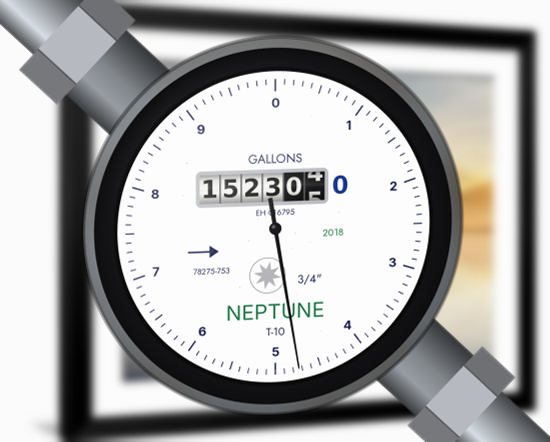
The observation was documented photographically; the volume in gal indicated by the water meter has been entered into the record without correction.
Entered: 1523044.7 gal
